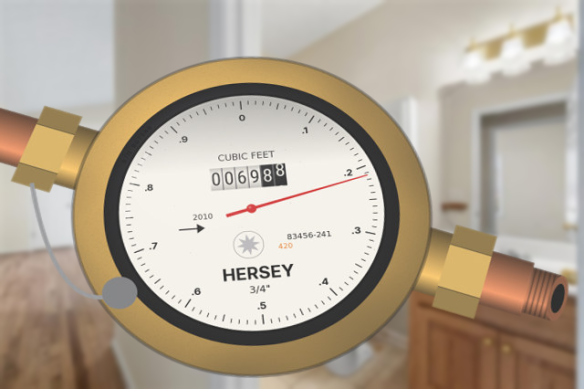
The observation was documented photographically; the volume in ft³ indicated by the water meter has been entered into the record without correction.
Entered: 6988.21 ft³
